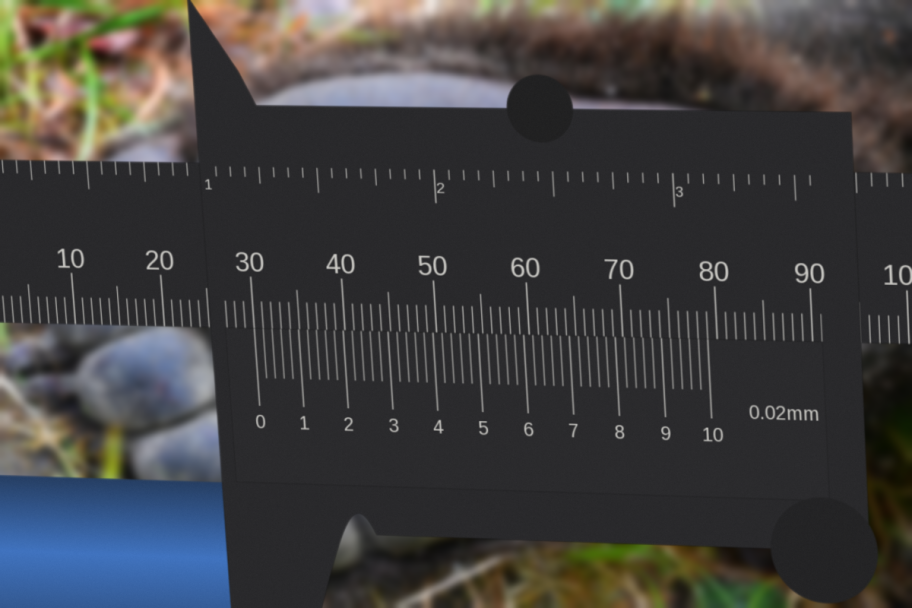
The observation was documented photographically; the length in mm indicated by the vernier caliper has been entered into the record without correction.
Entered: 30.0 mm
